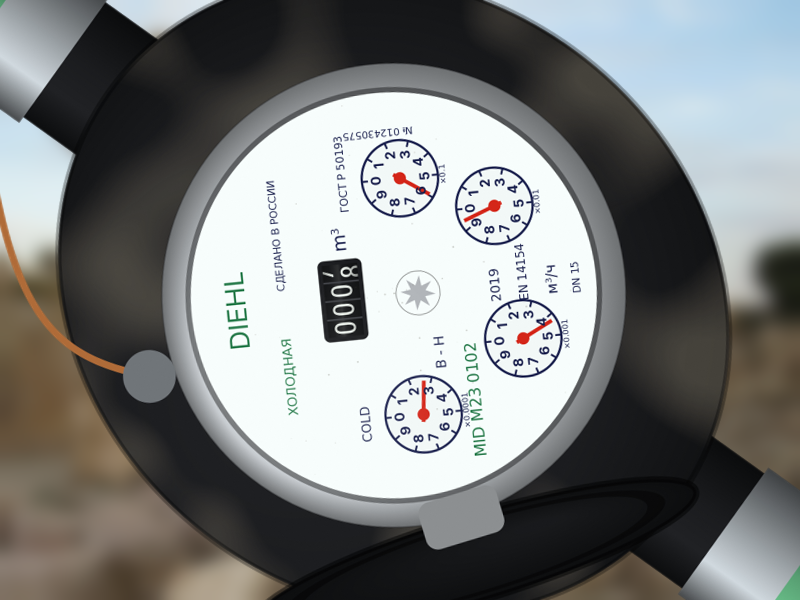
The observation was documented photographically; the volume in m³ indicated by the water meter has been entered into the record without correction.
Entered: 7.5942 m³
